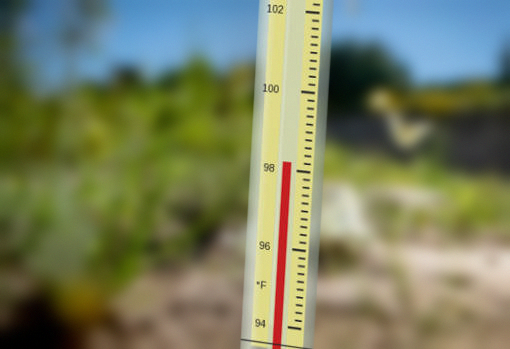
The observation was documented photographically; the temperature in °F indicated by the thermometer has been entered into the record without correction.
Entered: 98.2 °F
